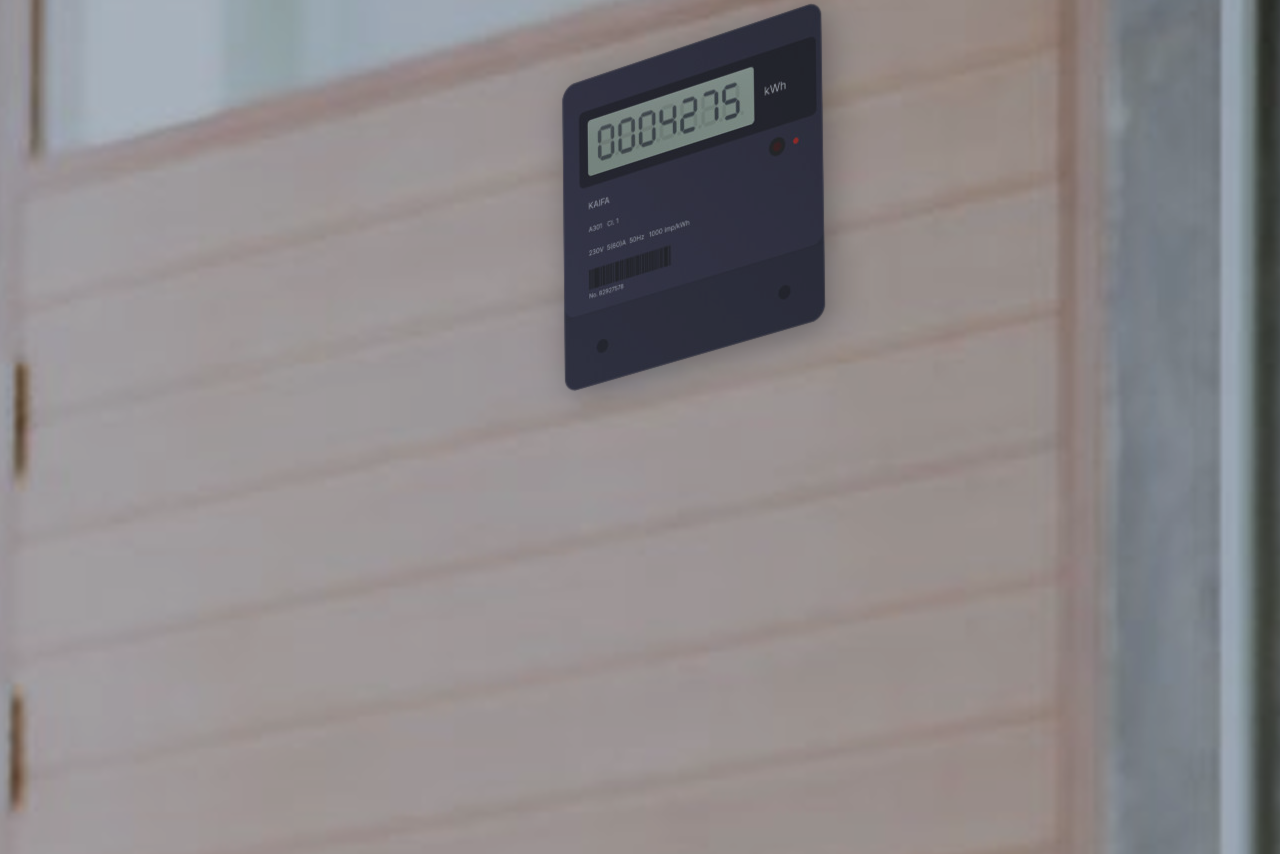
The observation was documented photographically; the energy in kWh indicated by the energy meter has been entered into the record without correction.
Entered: 4275 kWh
